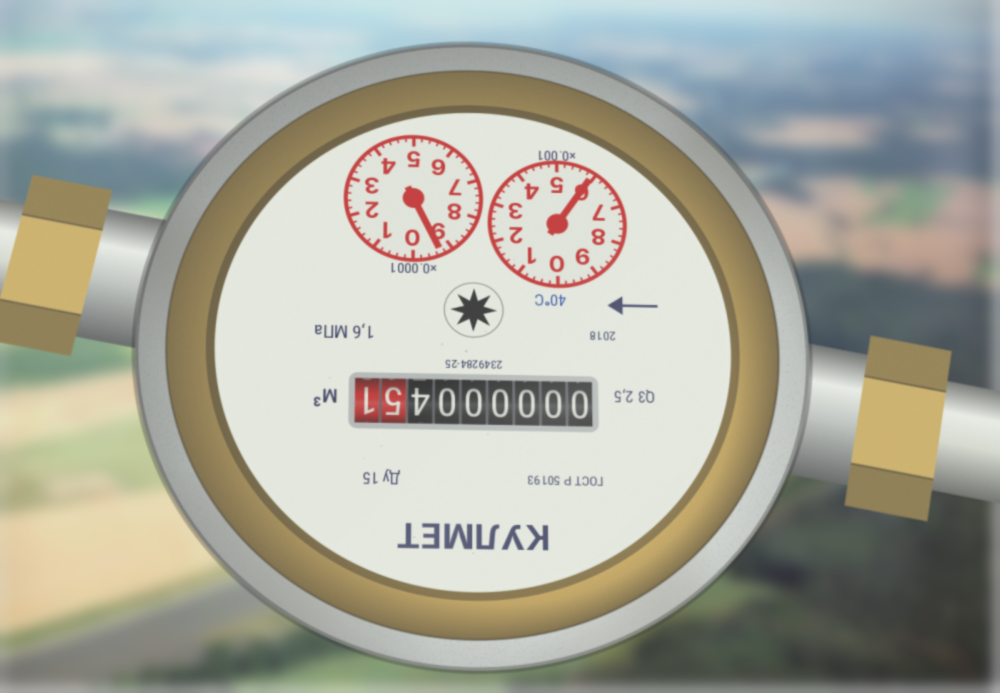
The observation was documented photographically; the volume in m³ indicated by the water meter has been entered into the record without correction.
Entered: 4.5159 m³
